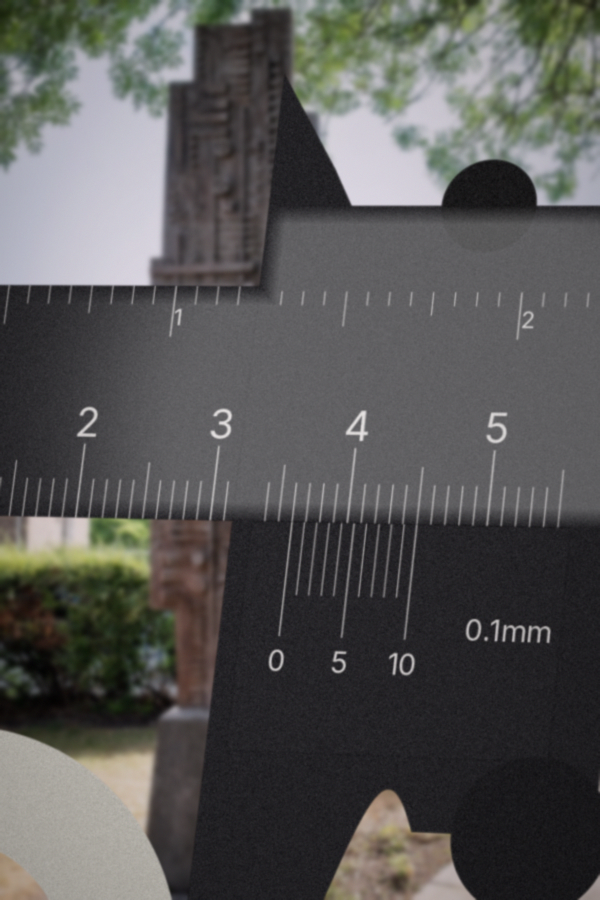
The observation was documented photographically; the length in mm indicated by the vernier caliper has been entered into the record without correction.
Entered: 36.0 mm
